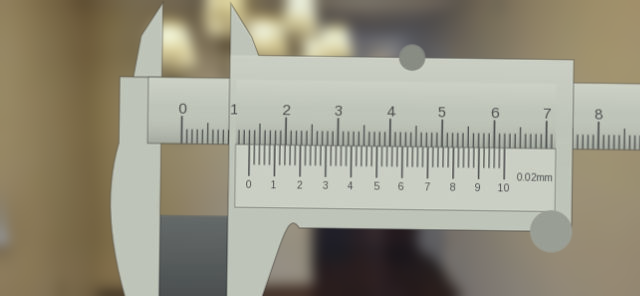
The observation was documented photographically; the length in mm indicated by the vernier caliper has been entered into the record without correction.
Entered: 13.0 mm
